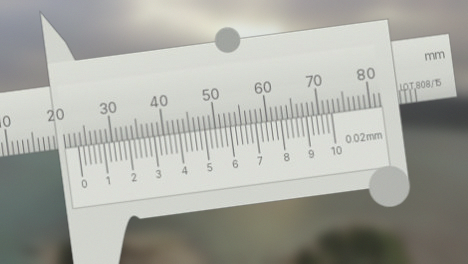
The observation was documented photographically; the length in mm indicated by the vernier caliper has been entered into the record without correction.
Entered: 23.5 mm
